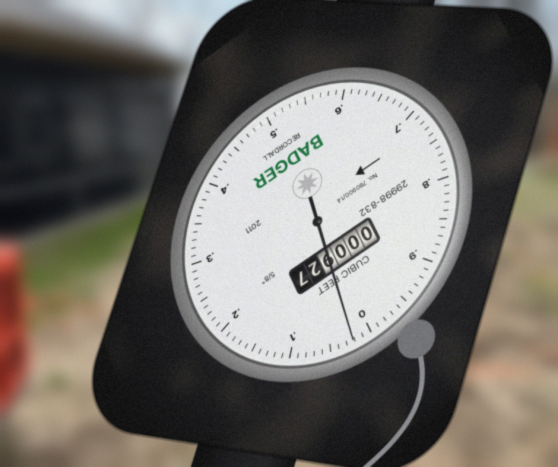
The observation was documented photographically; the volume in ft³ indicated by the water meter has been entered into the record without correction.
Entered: 927.02 ft³
